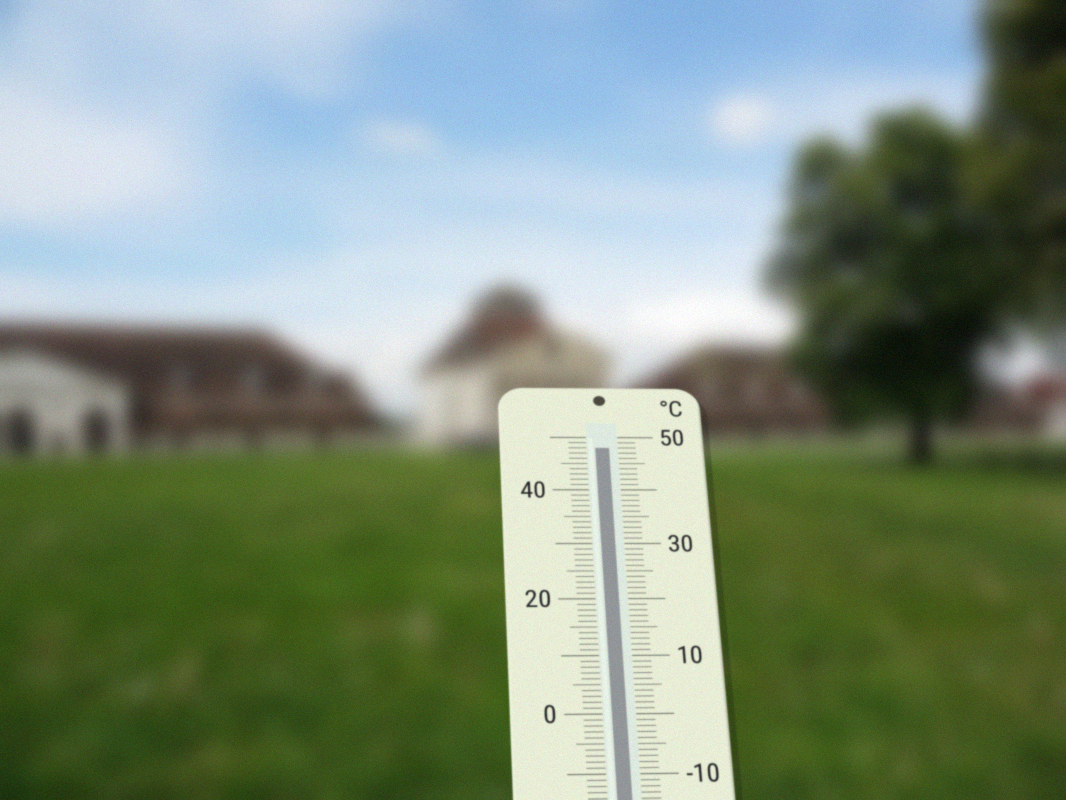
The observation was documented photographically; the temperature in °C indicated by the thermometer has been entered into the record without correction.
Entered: 48 °C
